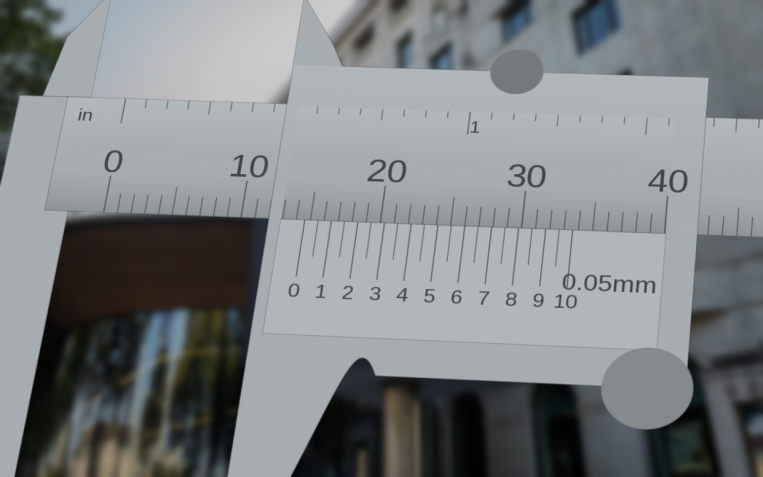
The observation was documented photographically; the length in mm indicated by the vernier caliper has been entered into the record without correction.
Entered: 14.6 mm
